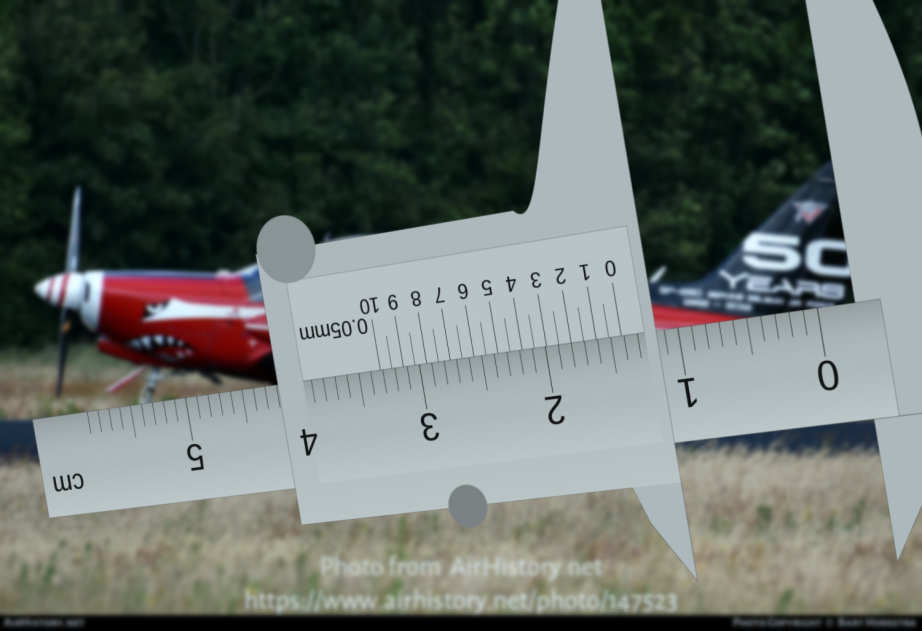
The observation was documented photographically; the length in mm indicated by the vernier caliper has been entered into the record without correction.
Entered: 14.2 mm
